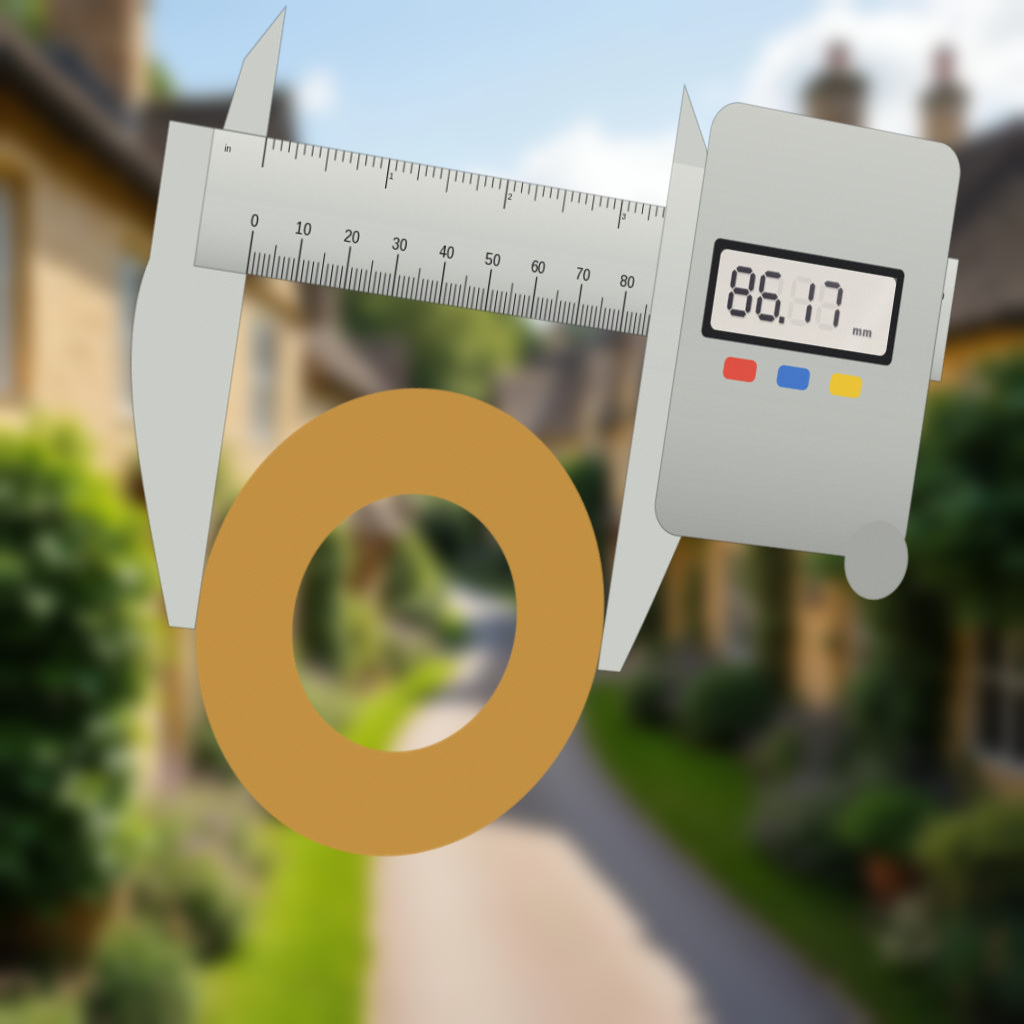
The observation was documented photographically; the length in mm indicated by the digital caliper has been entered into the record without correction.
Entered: 86.17 mm
